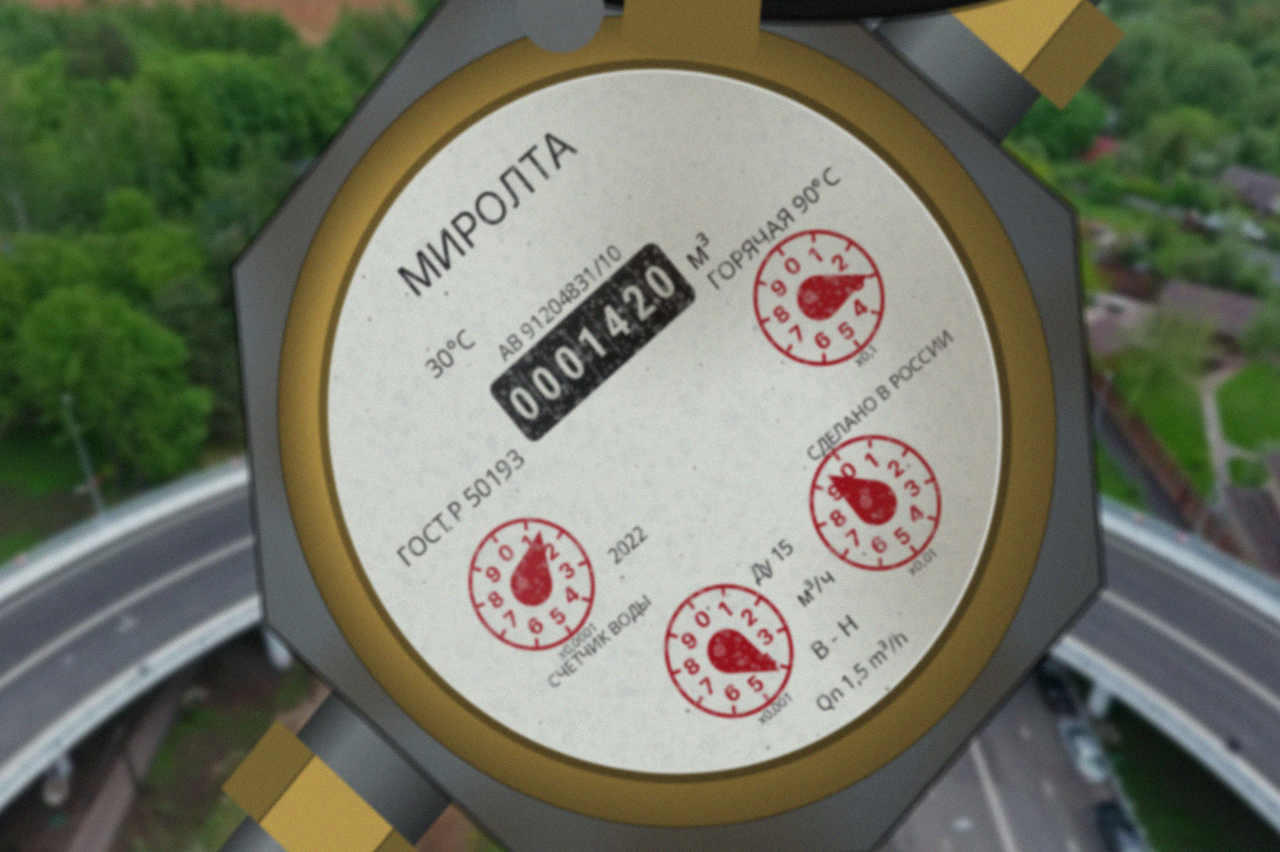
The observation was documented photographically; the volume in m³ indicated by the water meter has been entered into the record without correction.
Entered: 1420.2941 m³
